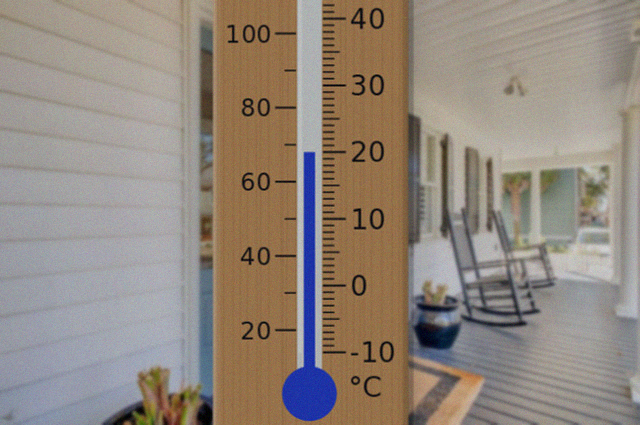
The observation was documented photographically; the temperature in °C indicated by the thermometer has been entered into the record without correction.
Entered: 20 °C
